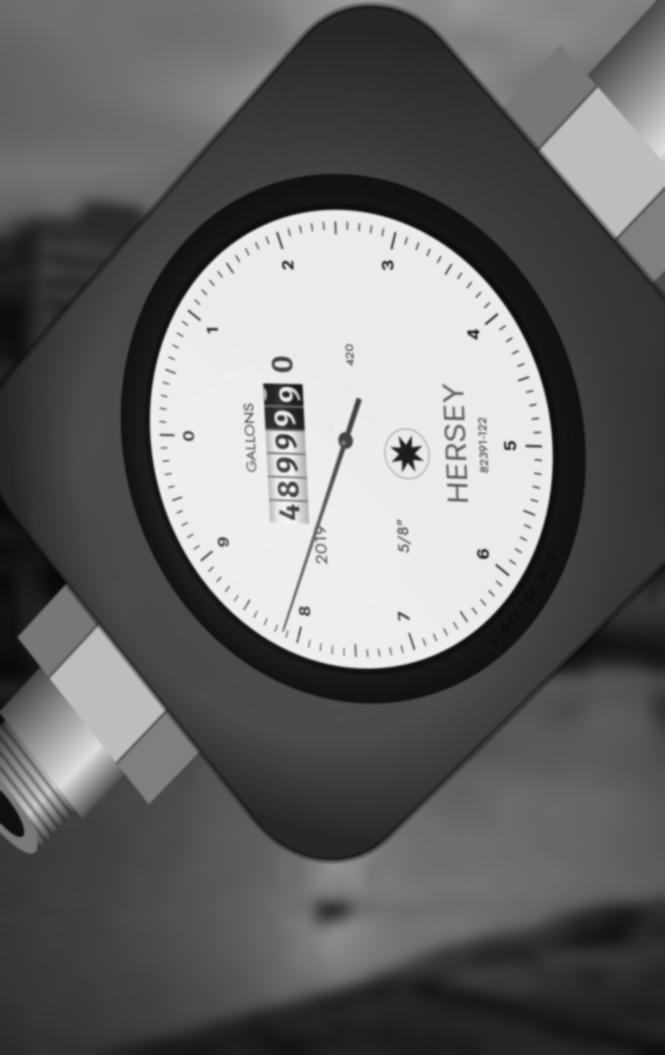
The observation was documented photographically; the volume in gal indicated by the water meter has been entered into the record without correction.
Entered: 4899988.1 gal
